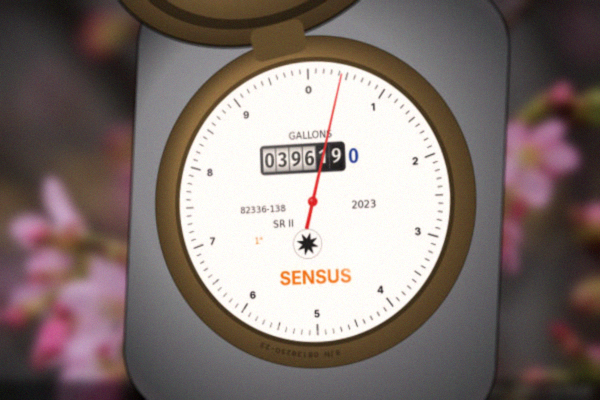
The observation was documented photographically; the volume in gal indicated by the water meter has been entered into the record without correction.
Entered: 396190.4 gal
